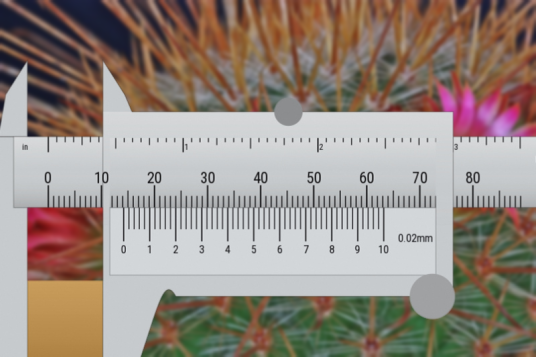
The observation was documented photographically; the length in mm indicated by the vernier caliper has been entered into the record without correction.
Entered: 14.2 mm
